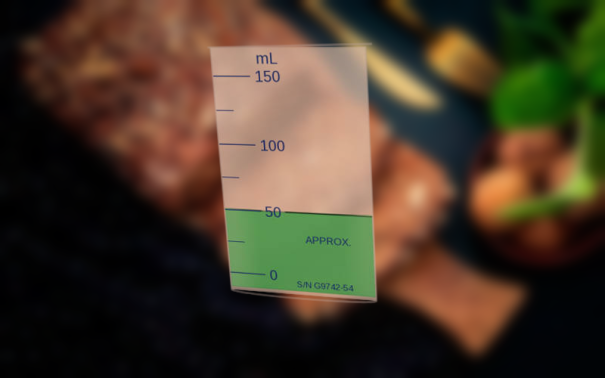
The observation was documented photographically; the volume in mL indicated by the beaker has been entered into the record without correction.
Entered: 50 mL
